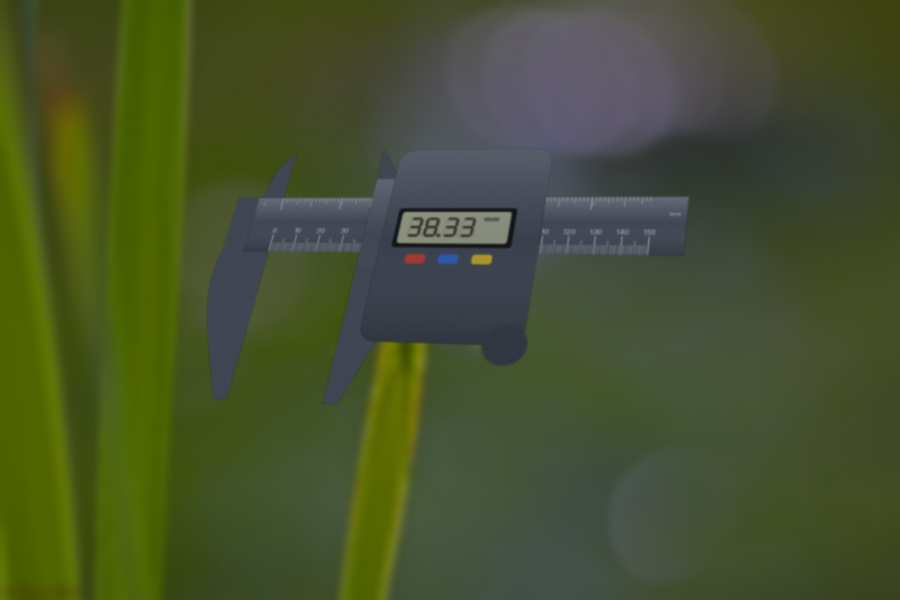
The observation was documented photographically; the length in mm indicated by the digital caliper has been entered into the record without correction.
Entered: 38.33 mm
